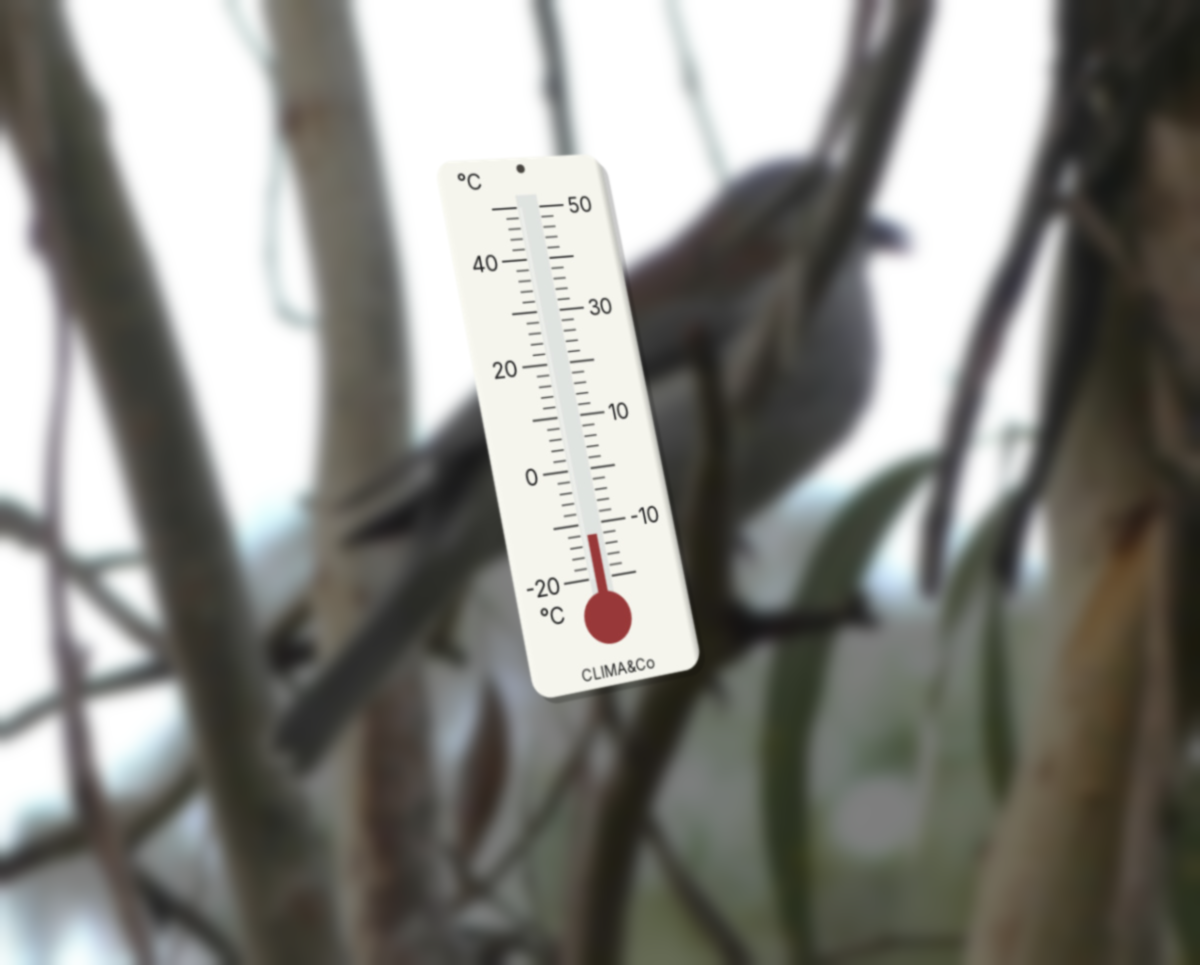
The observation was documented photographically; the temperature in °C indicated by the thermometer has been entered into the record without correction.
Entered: -12 °C
